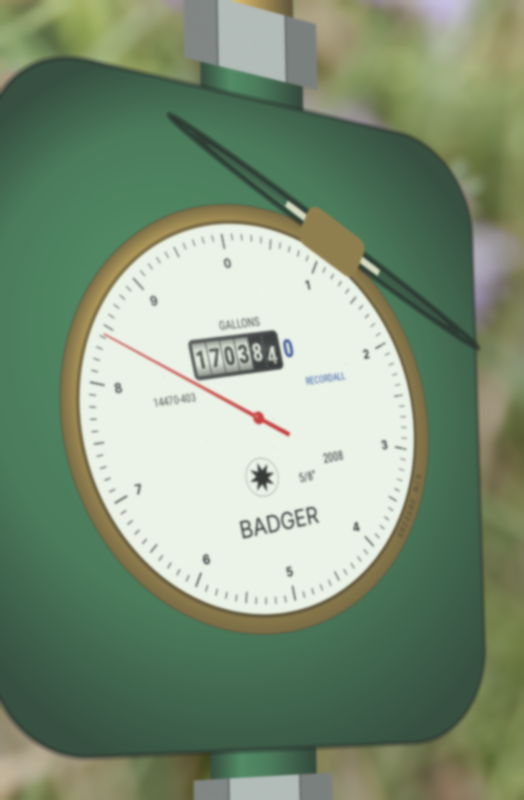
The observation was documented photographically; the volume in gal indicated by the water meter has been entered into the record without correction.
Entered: 1703838.4 gal
